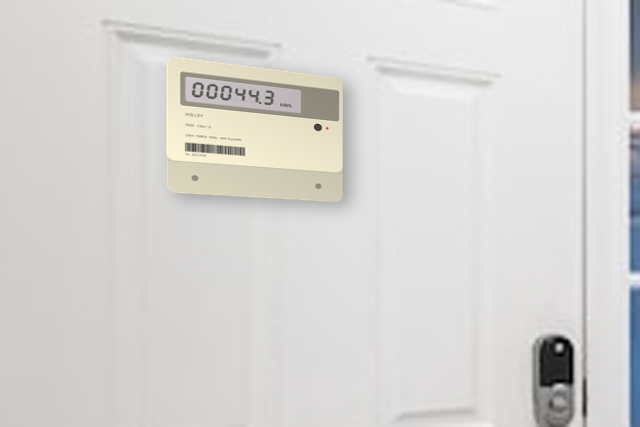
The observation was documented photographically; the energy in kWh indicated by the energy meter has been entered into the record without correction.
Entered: 44.3 kWh
